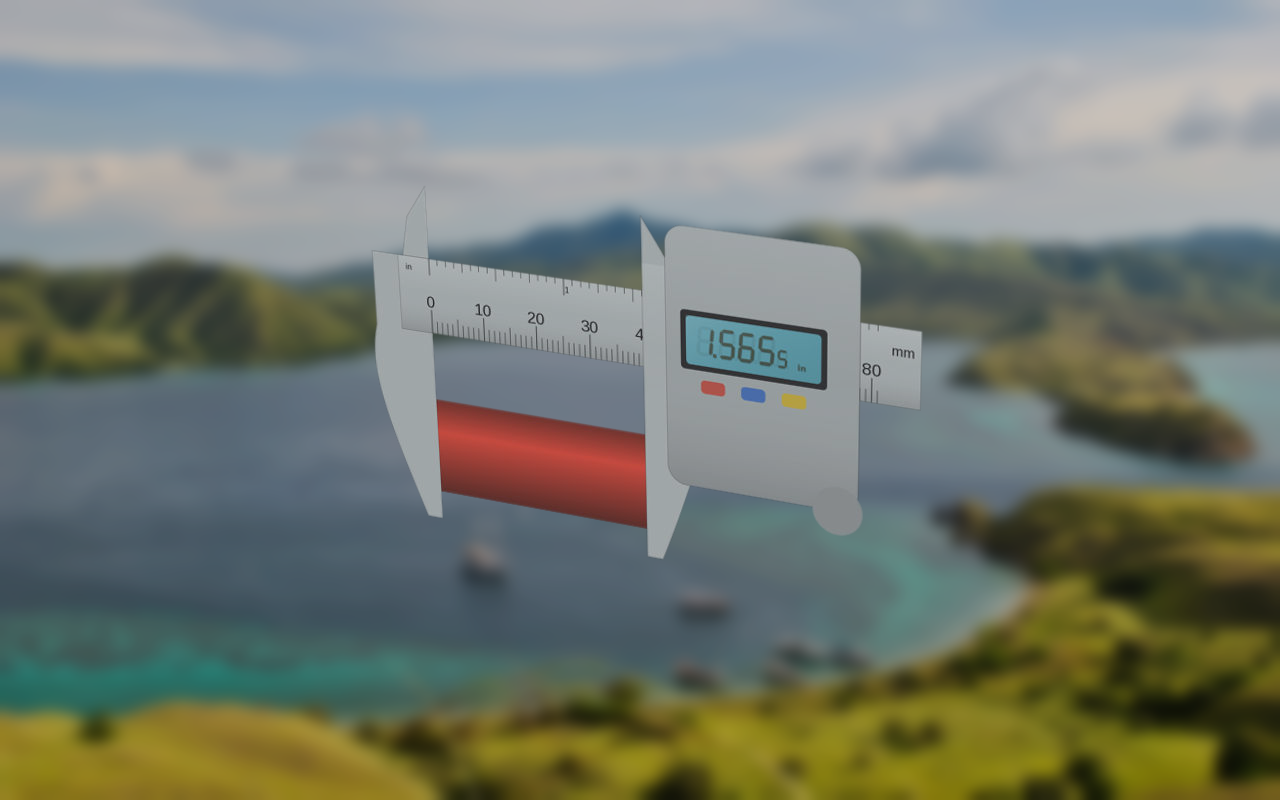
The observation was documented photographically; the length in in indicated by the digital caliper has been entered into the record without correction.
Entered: 1.5655 in
